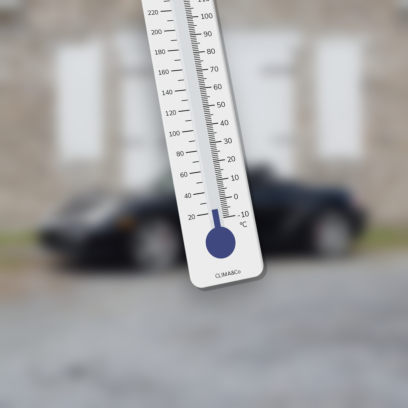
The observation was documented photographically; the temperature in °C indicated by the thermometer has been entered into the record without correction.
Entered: -5 °C
